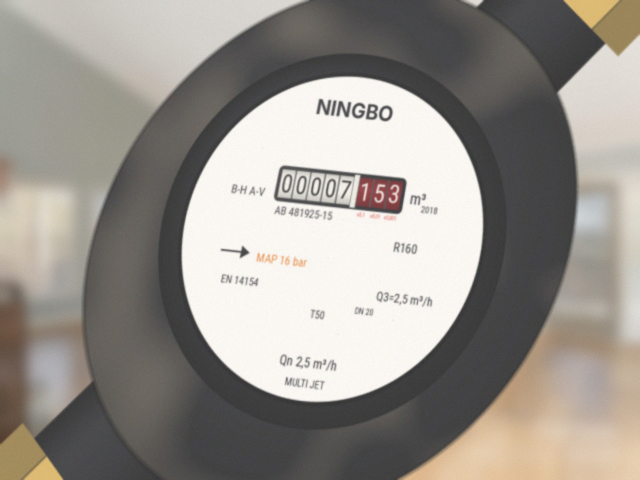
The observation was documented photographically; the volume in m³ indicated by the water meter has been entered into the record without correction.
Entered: 7.153 m³
